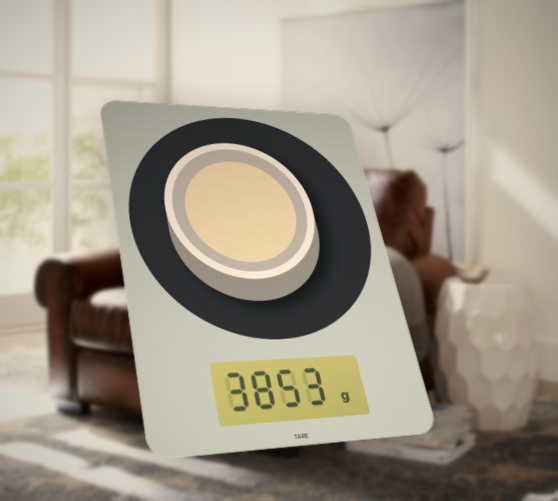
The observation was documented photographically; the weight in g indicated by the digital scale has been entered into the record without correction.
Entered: 3853 g
